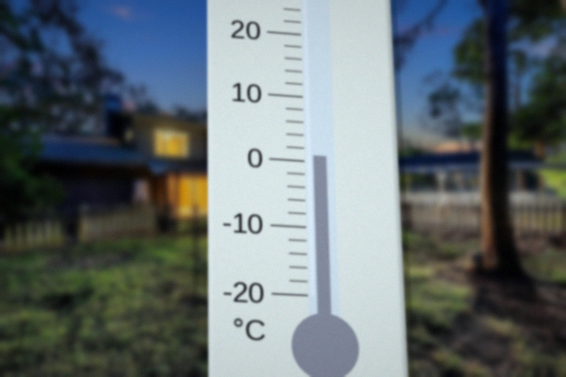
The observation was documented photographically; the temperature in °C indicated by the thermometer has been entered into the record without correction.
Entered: 1 °C
